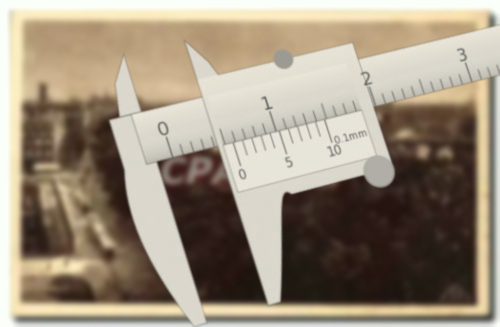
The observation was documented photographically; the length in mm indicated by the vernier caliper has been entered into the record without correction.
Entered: 5.8 mm
